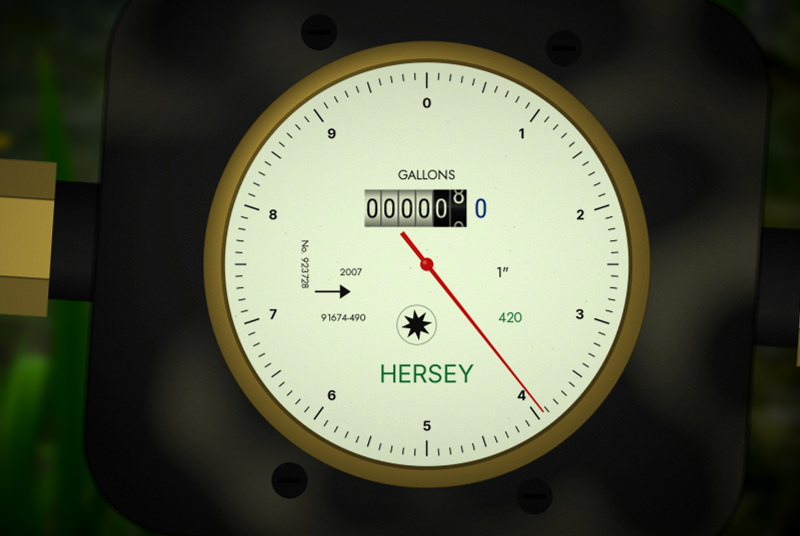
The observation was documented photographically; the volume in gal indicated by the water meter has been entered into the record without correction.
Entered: 83.9 gal
